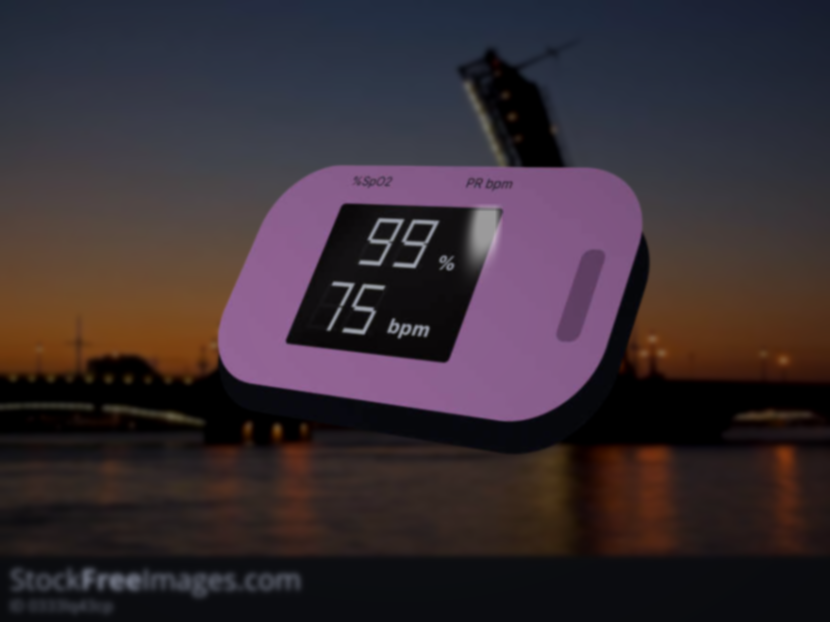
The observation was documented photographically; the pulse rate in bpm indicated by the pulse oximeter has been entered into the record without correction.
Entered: 75 bpm
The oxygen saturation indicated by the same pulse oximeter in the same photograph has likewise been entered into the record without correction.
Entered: 99 %
